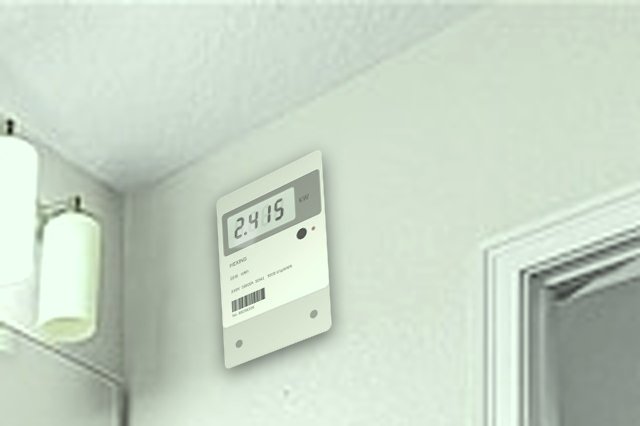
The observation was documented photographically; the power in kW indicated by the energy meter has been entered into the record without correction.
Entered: 2.415 kW
